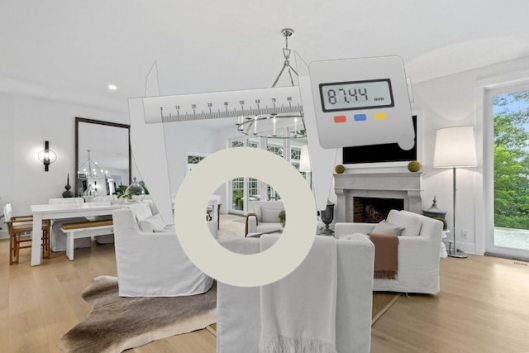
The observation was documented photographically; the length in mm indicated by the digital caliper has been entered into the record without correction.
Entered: 87.44 mm
